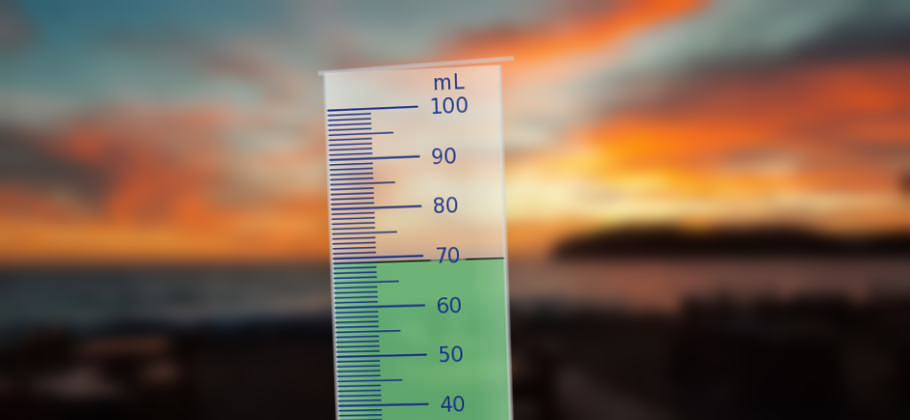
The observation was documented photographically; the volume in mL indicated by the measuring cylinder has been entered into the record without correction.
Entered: 69 mL
